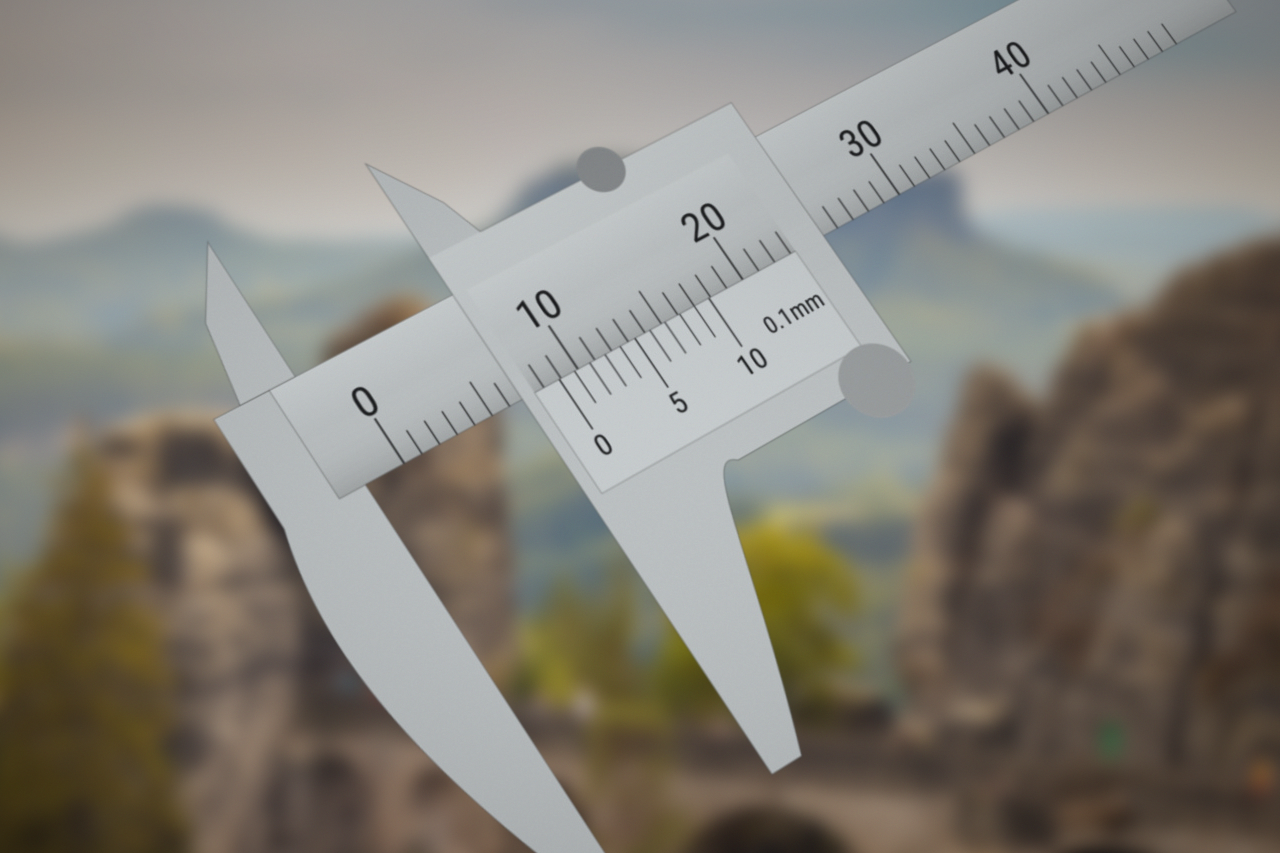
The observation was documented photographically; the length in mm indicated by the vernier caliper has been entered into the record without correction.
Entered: 8.9 mm
